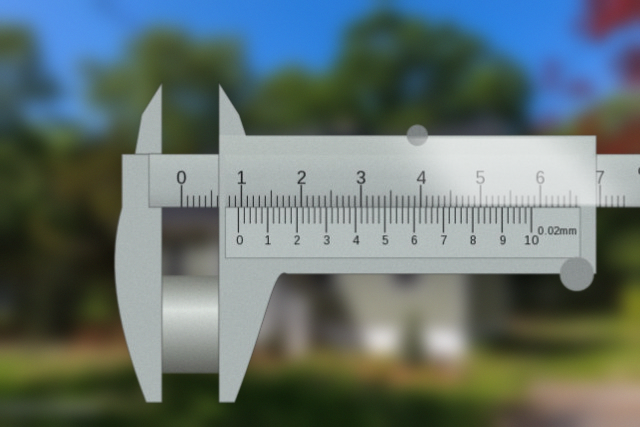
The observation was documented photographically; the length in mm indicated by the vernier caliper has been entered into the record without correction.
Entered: 9.5 mm
